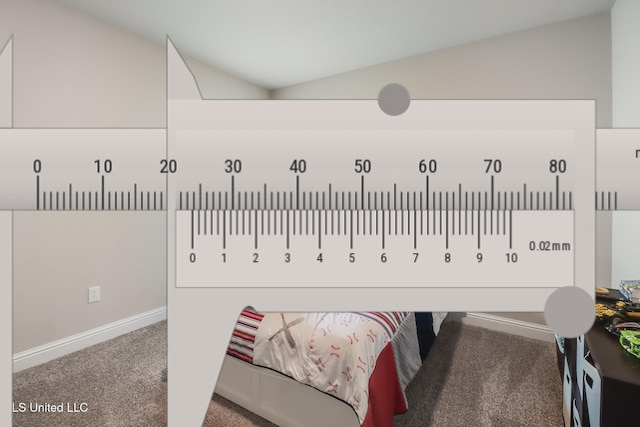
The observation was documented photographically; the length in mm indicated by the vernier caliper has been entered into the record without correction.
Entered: 23.8 mm
